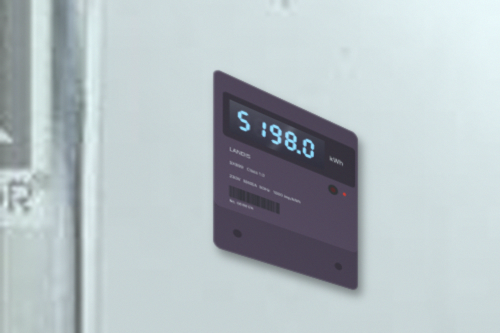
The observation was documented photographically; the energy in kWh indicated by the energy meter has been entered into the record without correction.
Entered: 5198.0 kWh
